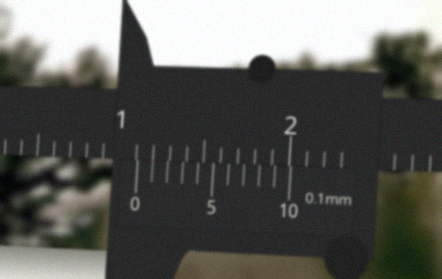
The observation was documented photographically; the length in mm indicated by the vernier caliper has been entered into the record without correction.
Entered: 11.1 mm
